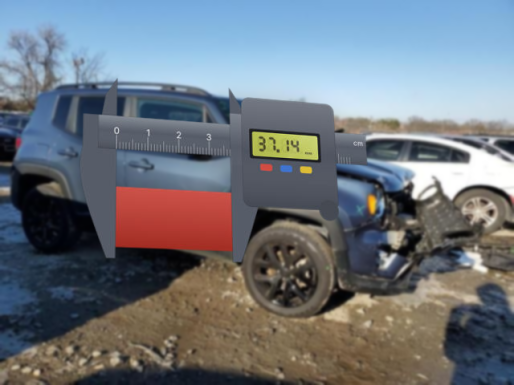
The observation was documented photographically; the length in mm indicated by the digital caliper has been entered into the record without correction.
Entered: 37.14 mm
